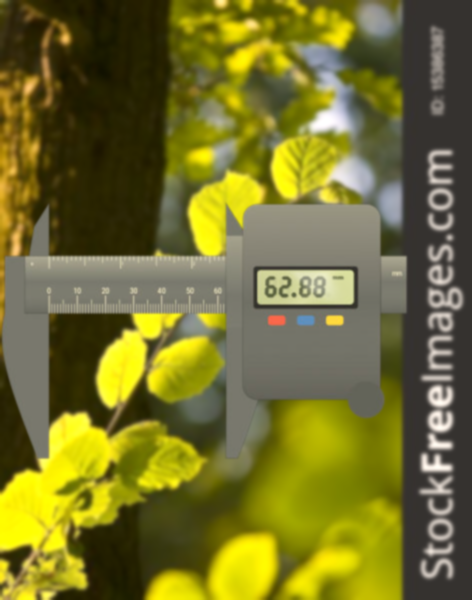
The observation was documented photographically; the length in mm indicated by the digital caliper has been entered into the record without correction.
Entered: 62.88 mm
